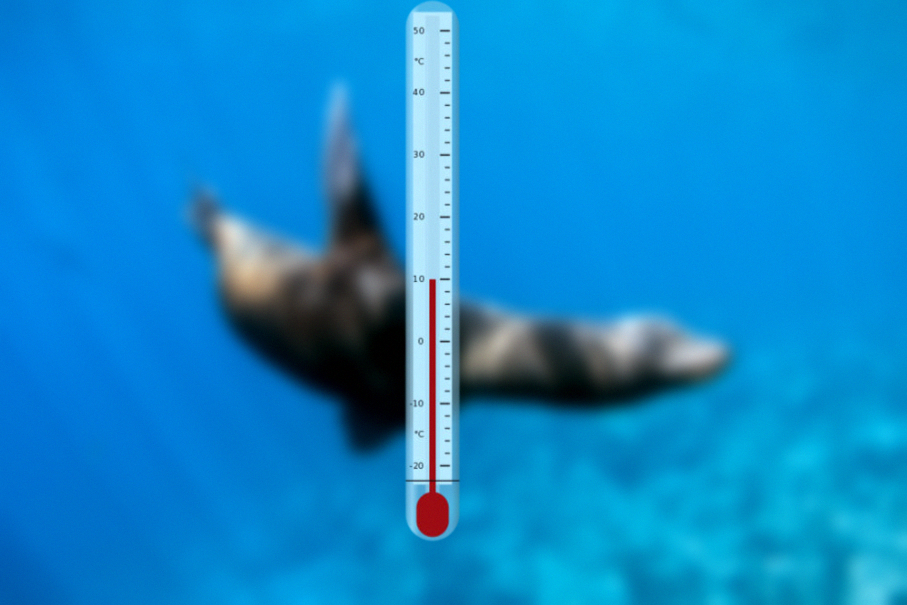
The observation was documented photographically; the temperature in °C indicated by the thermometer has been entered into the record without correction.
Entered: 10 °C
